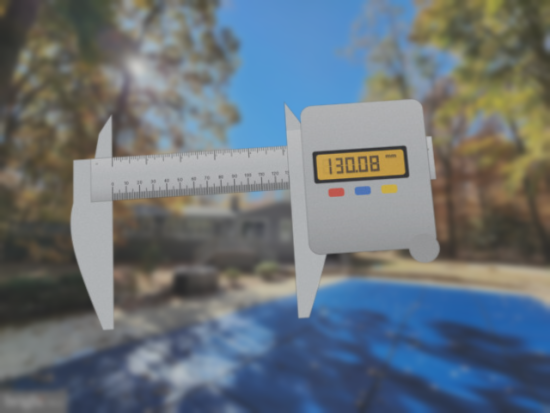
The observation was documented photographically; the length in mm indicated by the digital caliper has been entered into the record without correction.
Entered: 130.08 mm
